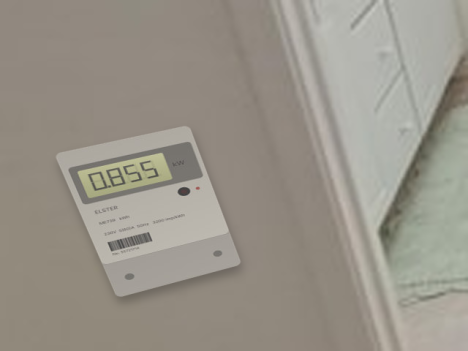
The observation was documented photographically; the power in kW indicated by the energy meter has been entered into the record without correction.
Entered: 0.855 kW
